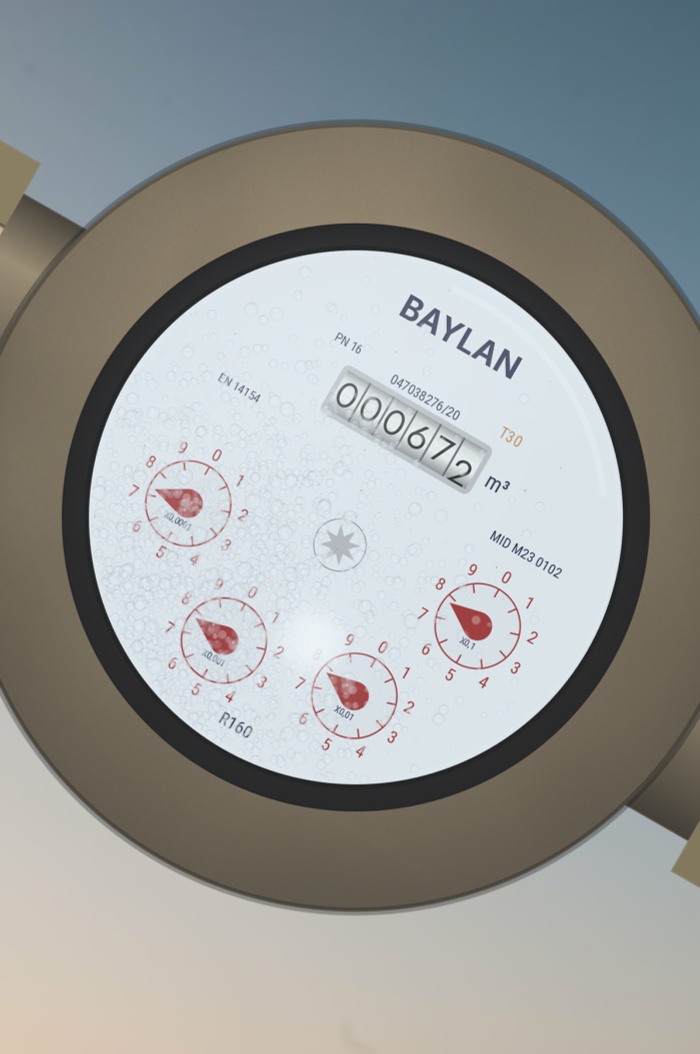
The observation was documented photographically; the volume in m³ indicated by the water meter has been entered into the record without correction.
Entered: 671.7777 m³
